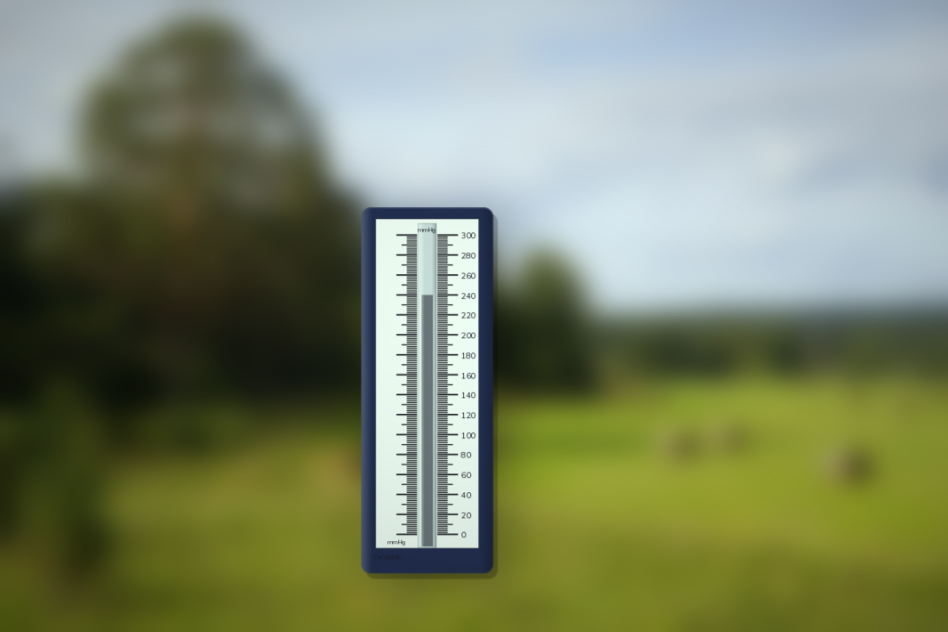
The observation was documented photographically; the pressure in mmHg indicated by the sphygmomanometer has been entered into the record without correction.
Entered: 240 mmHg
